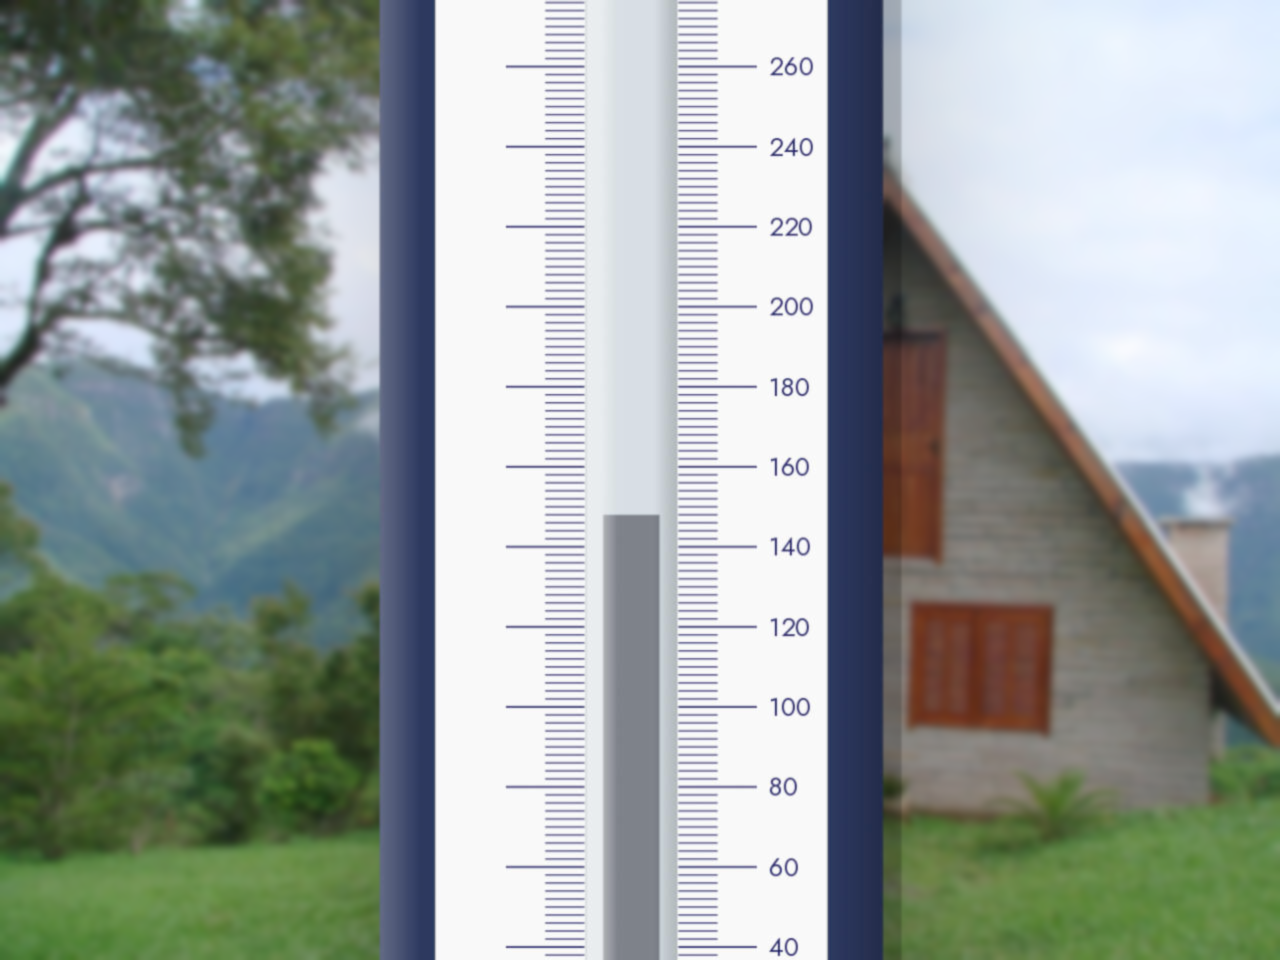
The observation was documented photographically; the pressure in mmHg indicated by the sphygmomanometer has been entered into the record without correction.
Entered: 148 mmHg
